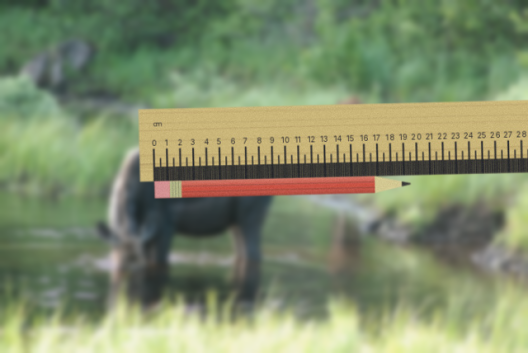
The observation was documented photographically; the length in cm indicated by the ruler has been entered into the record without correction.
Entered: 19.5 cm
